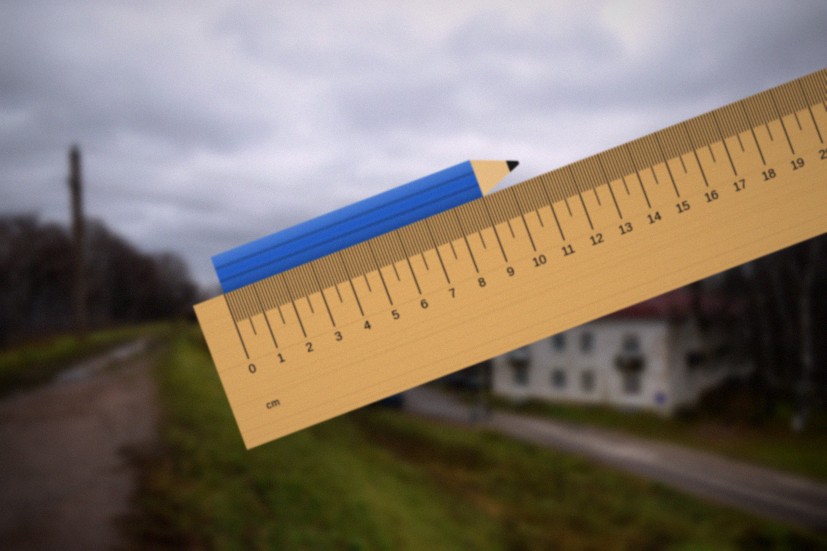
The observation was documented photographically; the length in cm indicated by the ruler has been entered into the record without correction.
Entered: 10.5 cm
